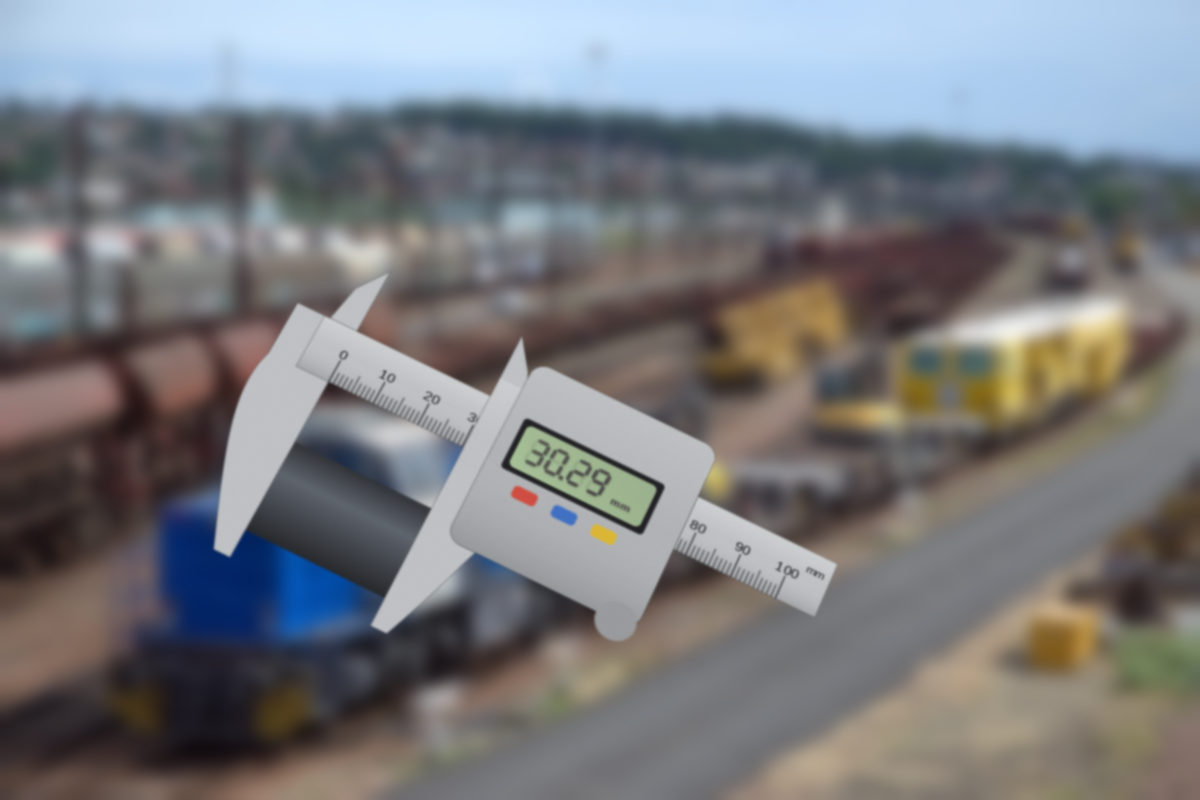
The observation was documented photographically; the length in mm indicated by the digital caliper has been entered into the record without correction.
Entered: 30.29 mm
